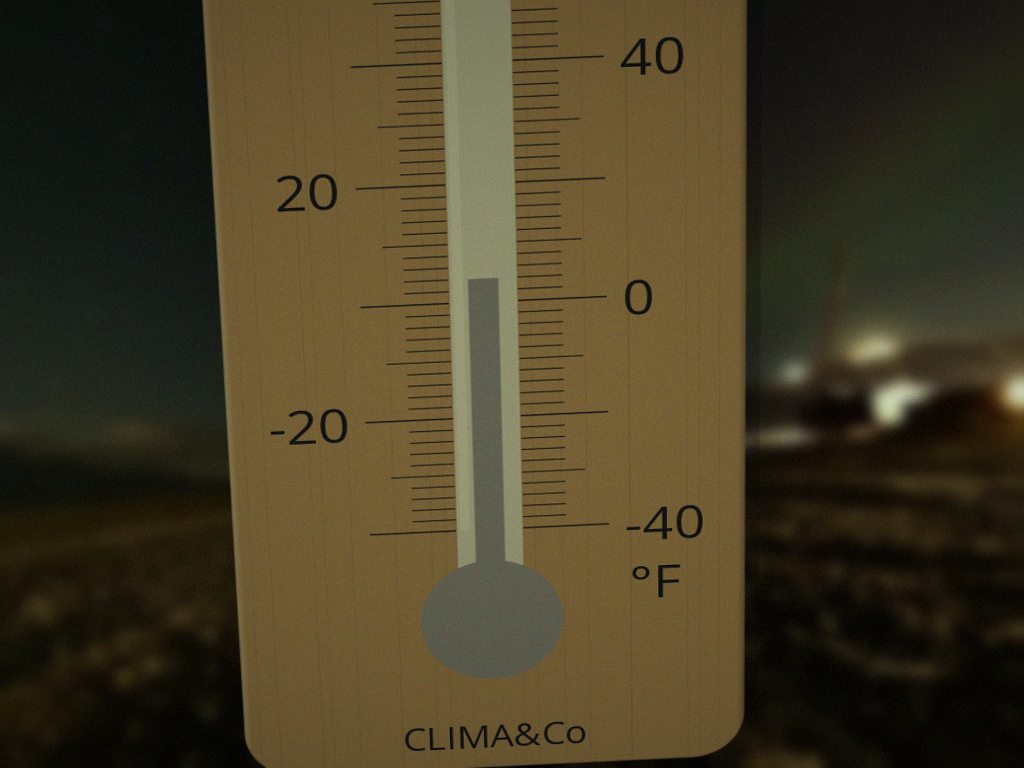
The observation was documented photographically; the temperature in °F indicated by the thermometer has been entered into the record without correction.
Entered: 4 °F
